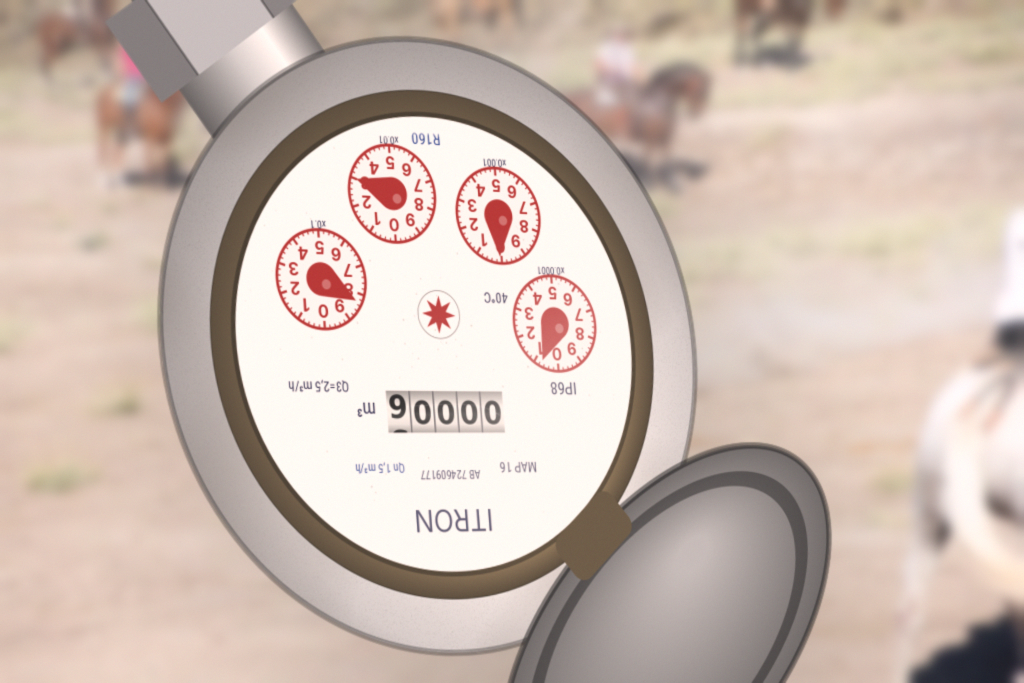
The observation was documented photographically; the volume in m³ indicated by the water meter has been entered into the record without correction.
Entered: 5.8300 m³
